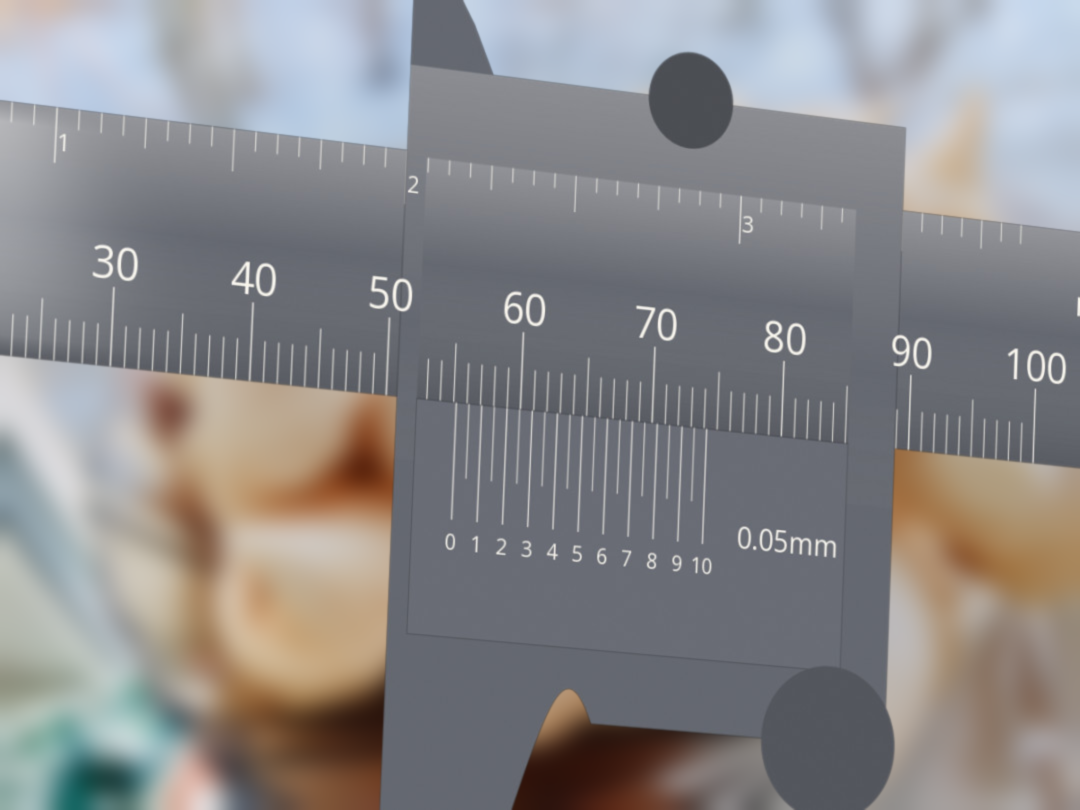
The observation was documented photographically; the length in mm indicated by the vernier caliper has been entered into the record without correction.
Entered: 55.2 mm
